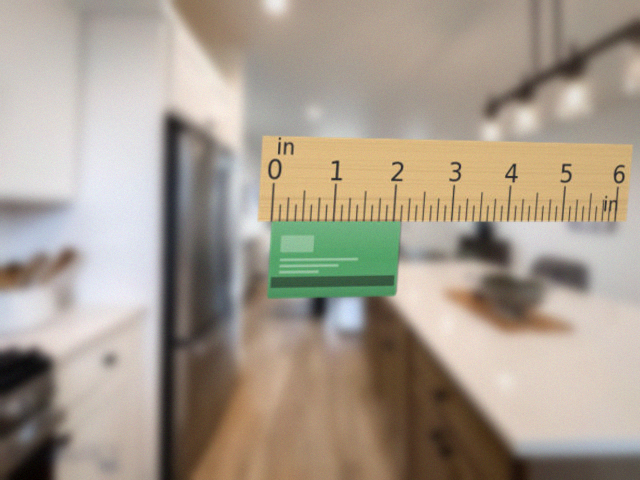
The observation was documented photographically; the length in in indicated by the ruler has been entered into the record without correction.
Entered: 2.125 in
